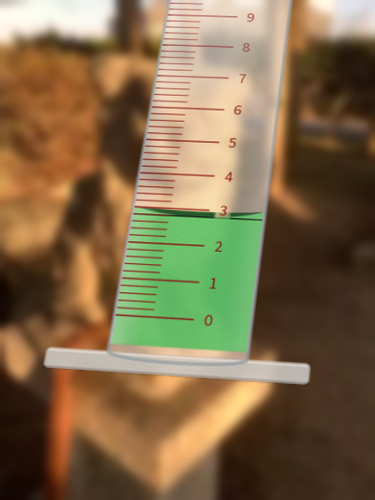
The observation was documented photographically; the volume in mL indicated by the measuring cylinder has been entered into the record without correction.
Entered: 2.8 mL
